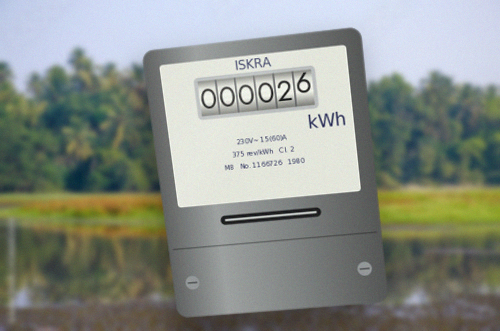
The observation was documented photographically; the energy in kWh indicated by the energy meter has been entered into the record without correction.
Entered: 26 kWh
